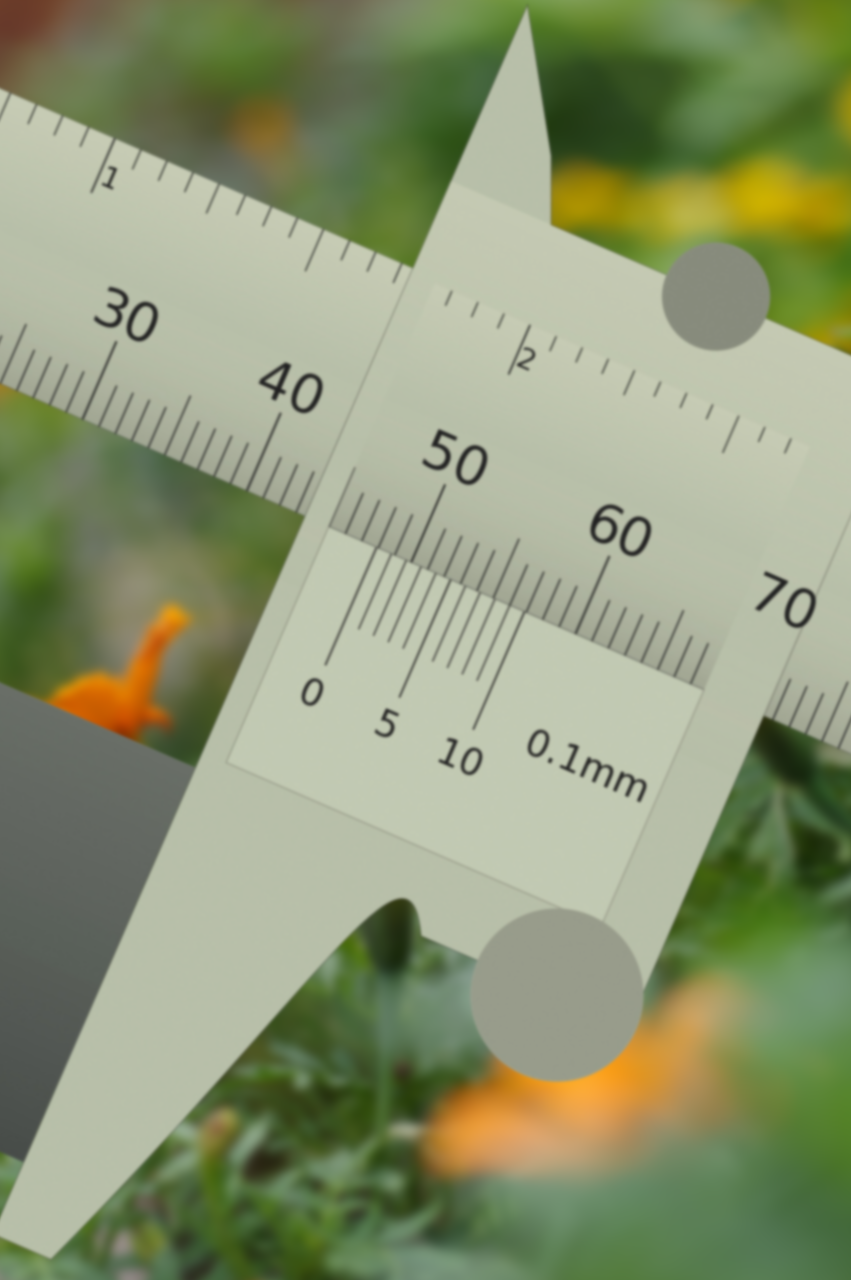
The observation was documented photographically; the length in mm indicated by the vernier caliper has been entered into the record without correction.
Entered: 47.9 mm
